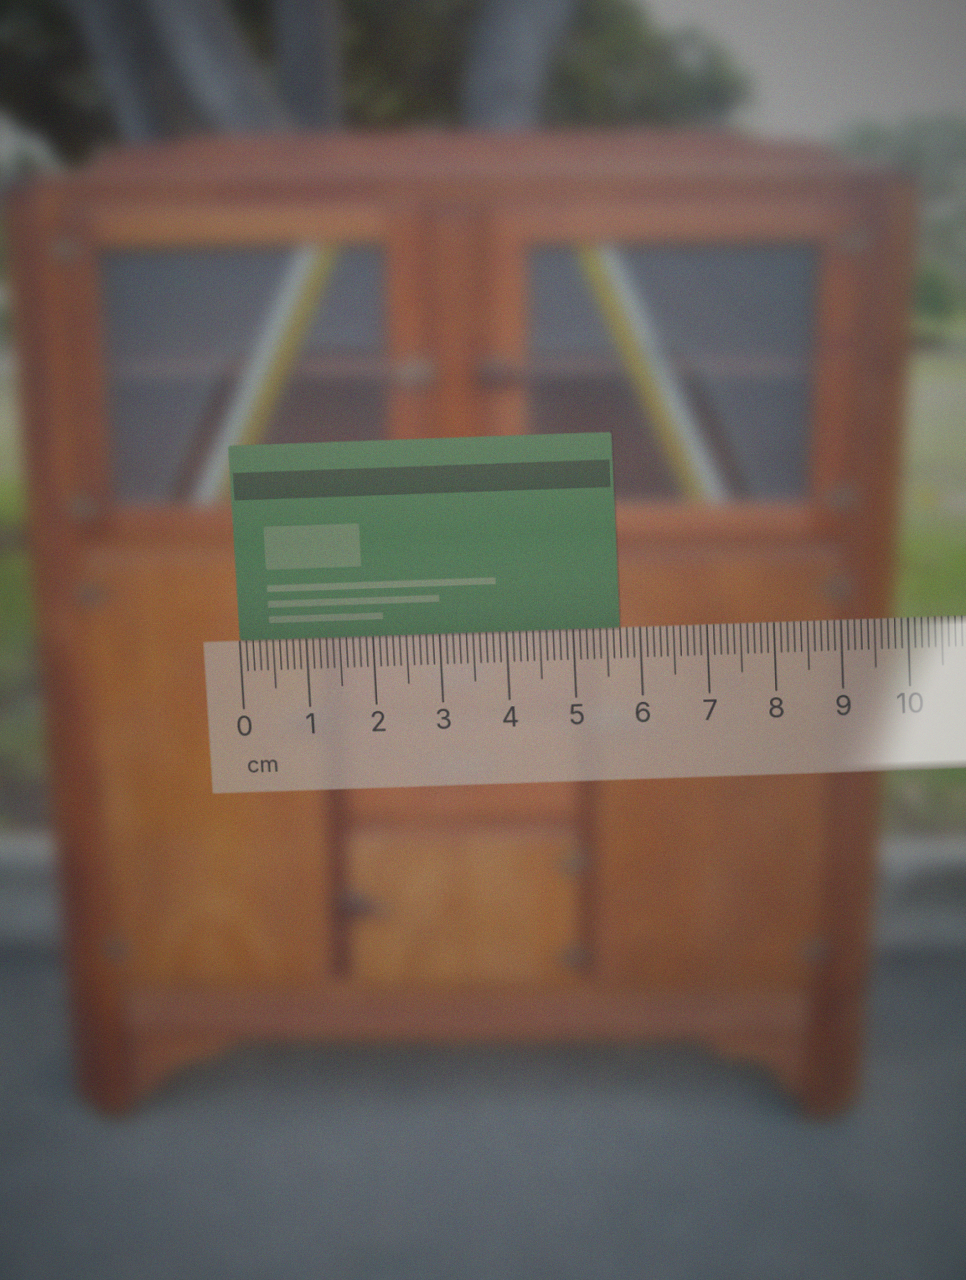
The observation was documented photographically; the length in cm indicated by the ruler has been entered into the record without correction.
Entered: 5.7 cm
